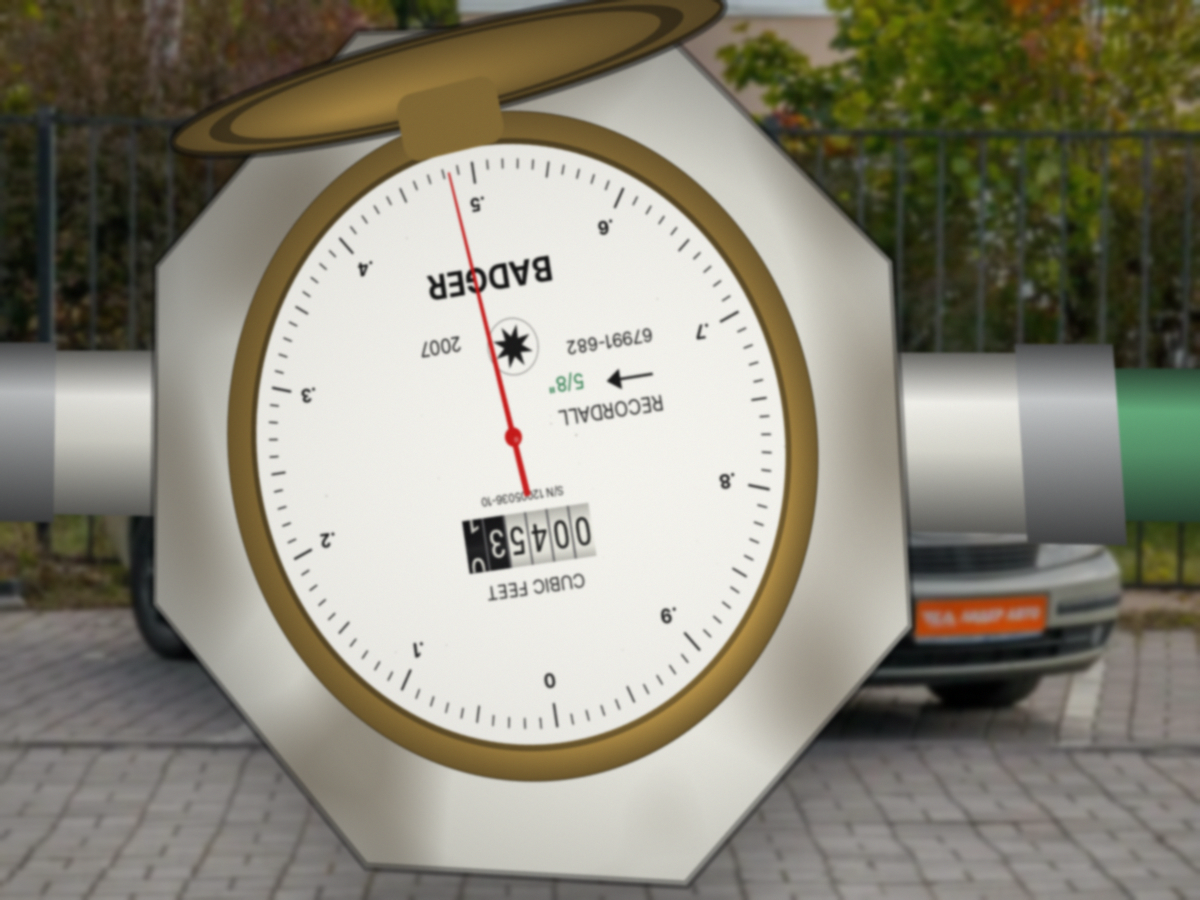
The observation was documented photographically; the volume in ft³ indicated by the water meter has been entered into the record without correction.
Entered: 4530.48 ft³
